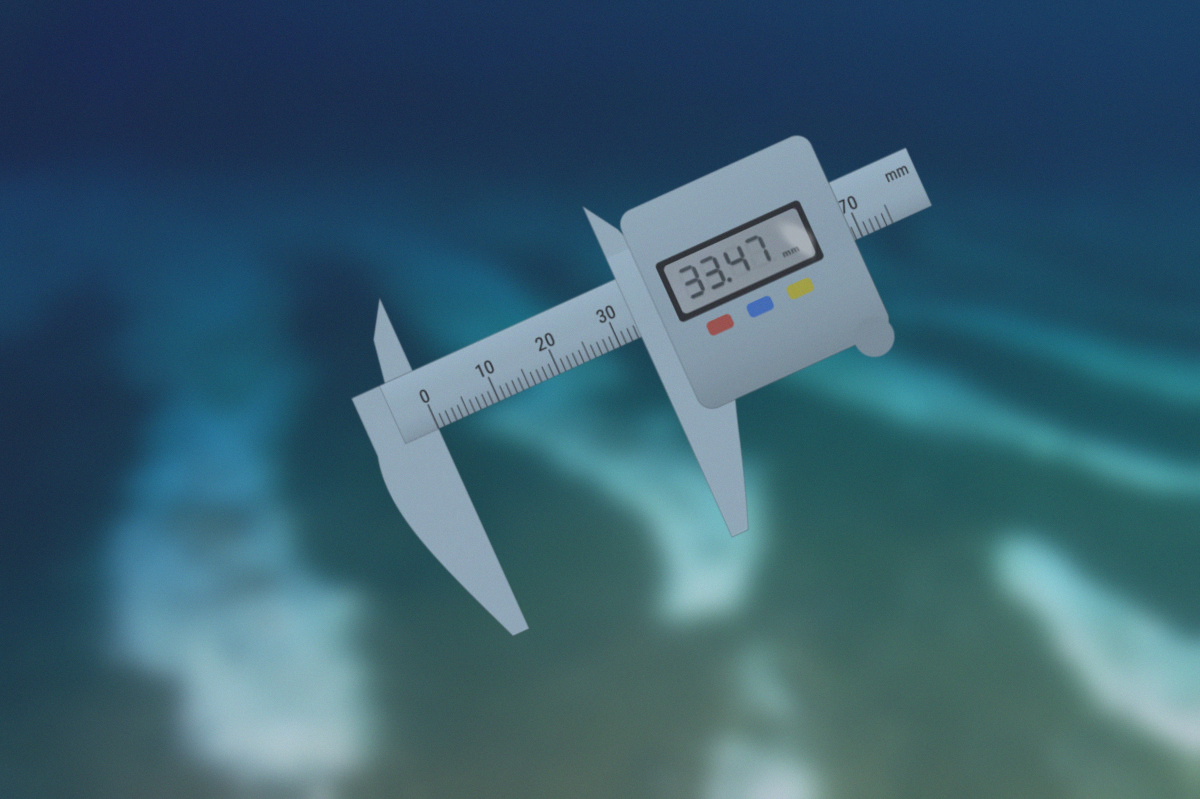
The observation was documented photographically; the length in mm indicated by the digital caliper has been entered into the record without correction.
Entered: 33.47 mm
